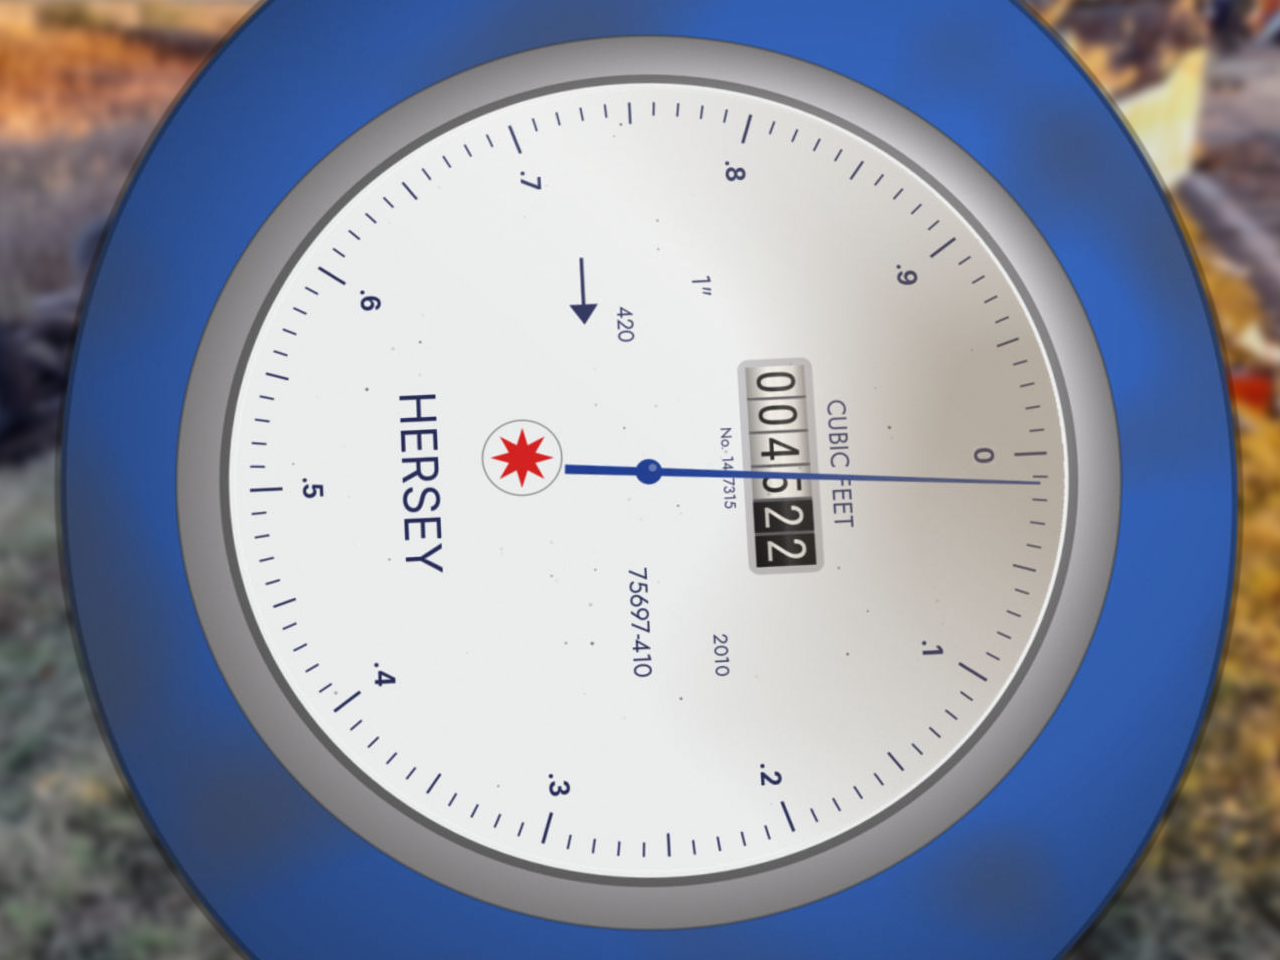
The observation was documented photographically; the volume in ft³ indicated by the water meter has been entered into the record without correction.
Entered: 4522.01 ft³
